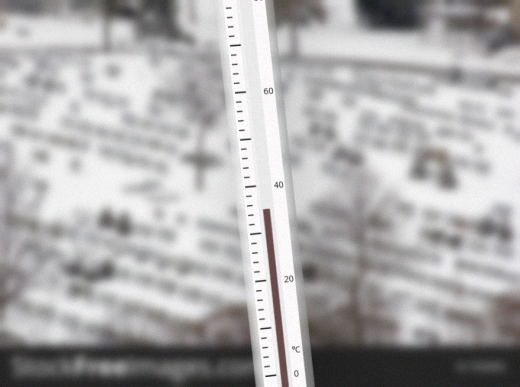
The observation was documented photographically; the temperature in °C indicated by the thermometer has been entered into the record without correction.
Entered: 35 °C
